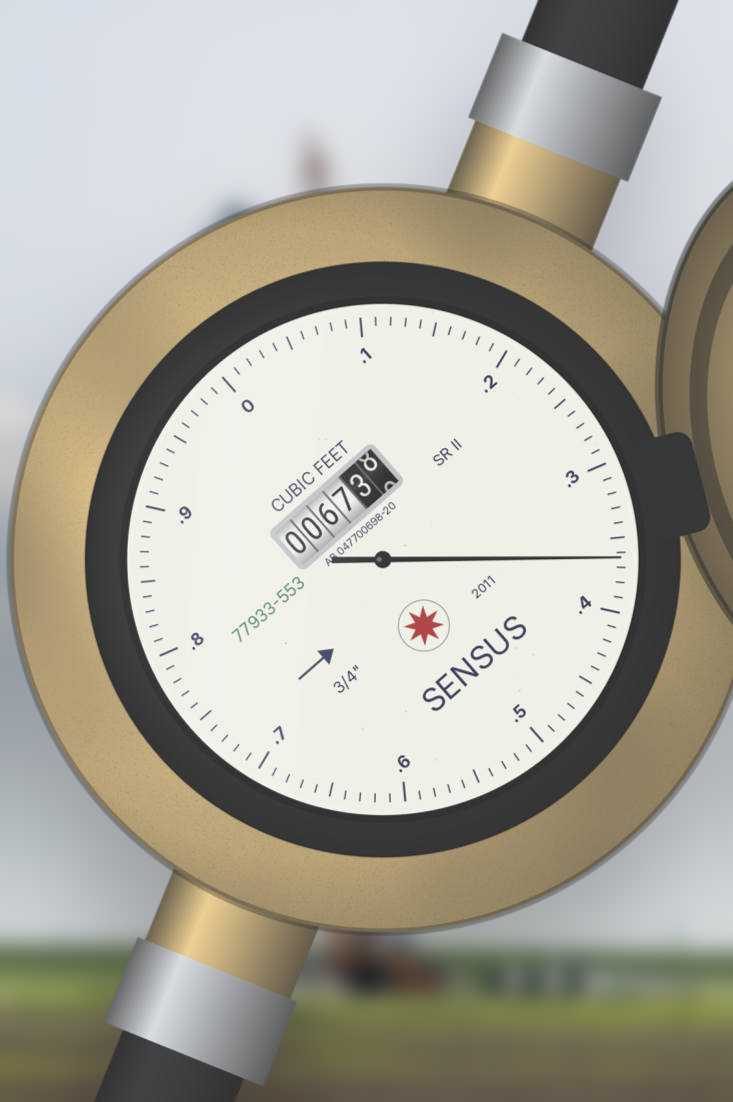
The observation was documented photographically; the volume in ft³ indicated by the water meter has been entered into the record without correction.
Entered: 6738.36 ft³
